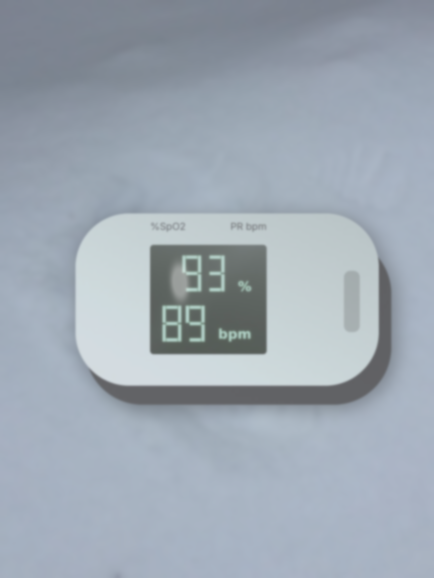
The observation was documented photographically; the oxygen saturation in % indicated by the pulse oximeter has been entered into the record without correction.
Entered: 93 %
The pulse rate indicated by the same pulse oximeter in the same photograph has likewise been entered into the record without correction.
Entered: 89 bpm
